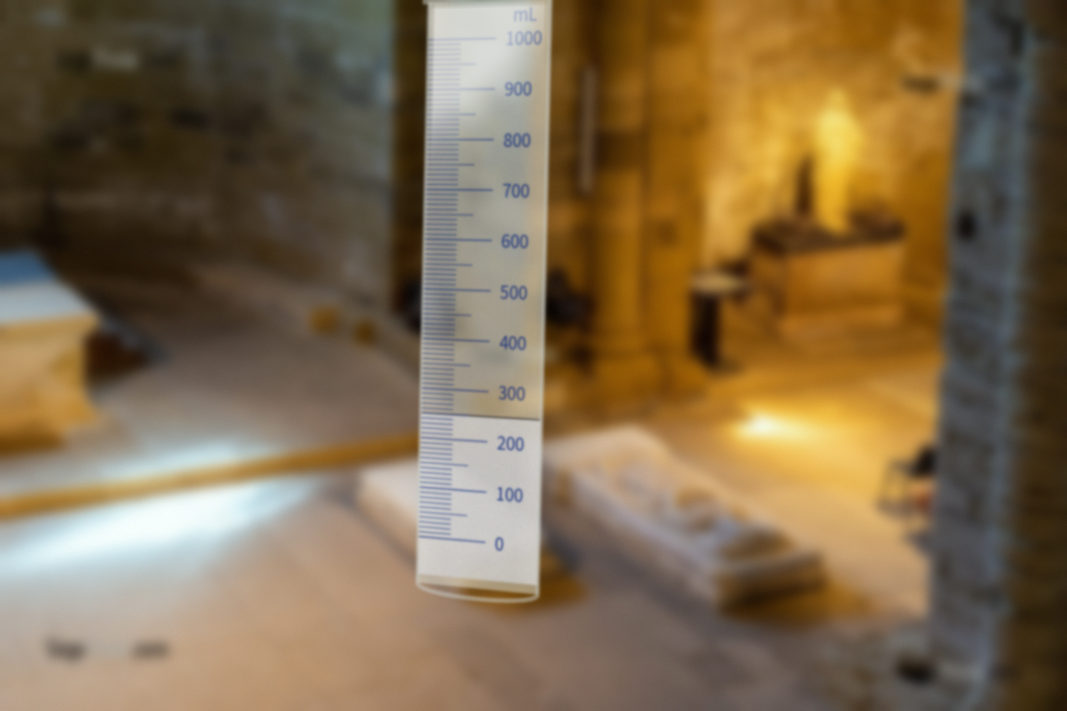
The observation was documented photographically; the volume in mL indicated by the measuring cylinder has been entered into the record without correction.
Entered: 250 mL
